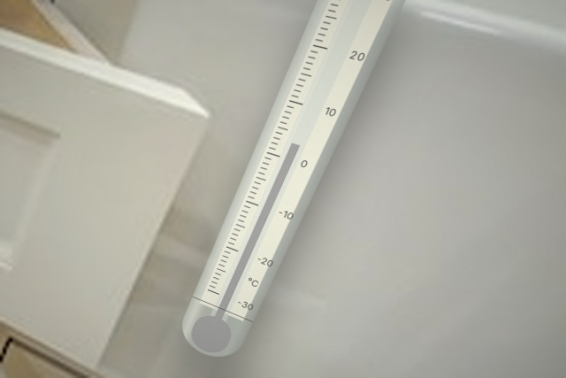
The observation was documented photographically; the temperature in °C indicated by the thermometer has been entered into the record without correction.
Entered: 3 °C
